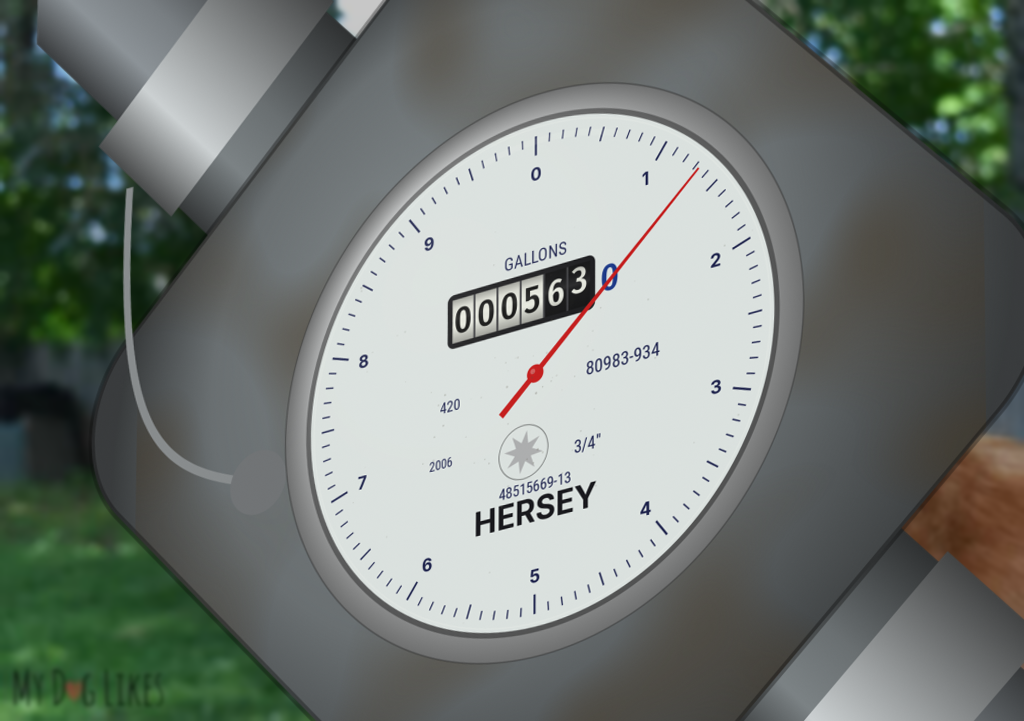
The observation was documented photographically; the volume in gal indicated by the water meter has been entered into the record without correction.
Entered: 5631.3 gal
